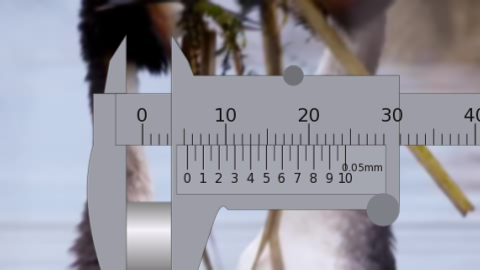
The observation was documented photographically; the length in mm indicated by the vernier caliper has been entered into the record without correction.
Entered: 5.4 mm
